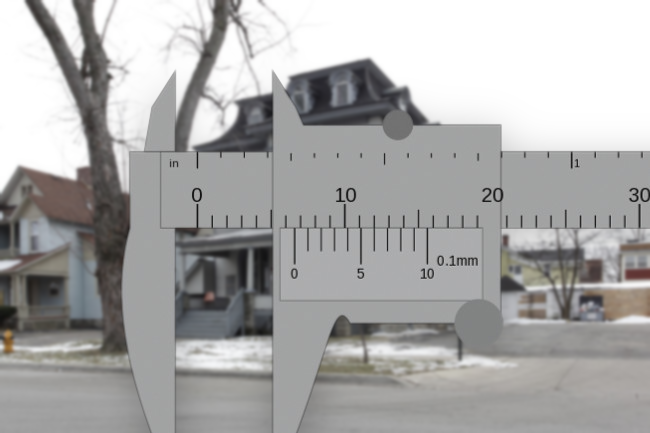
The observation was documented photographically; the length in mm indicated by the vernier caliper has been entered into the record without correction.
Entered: 6.6 mm
